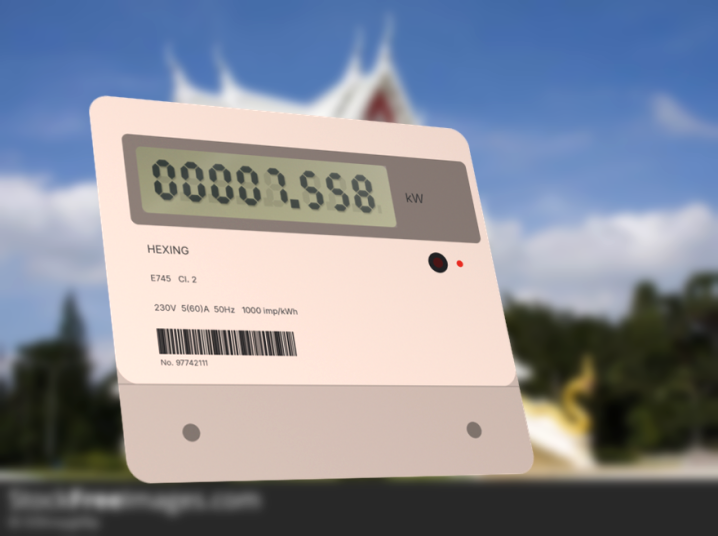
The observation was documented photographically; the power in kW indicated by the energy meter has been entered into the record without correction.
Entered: 7.558 kW
